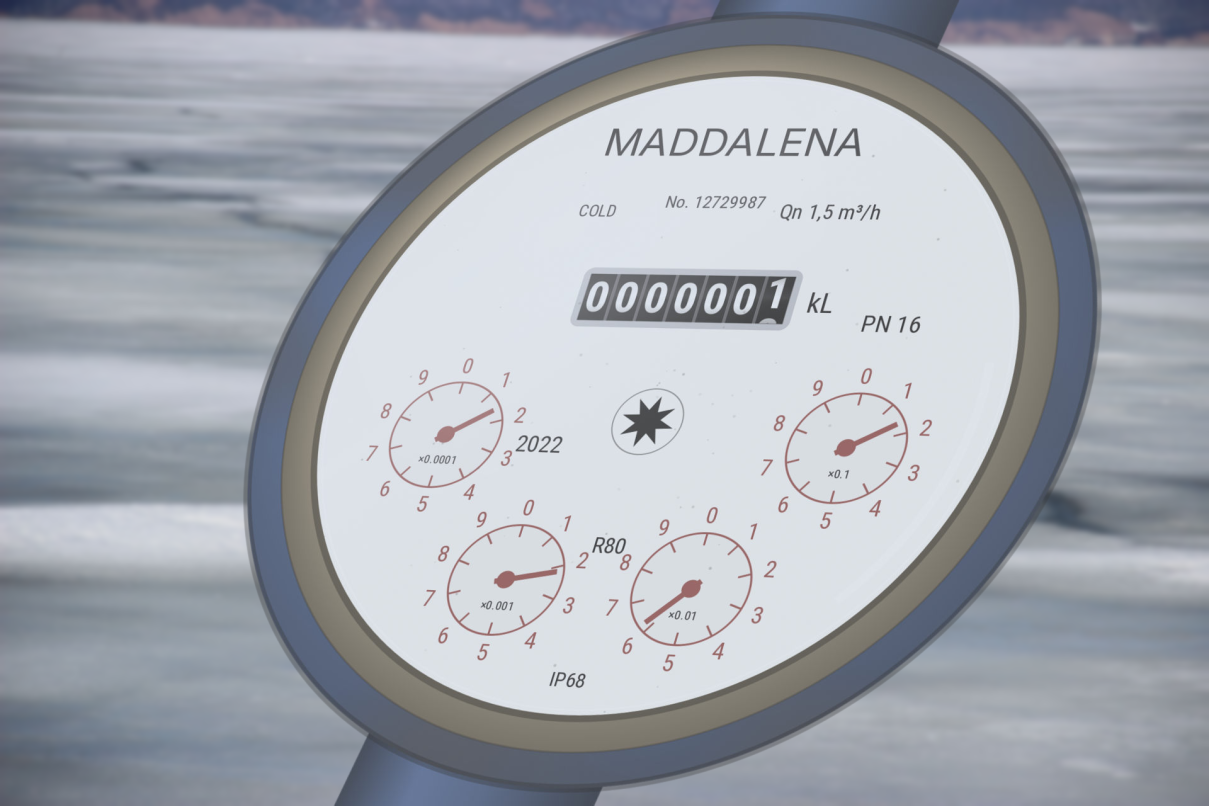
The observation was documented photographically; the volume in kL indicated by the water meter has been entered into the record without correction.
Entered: 1.1621 kL
